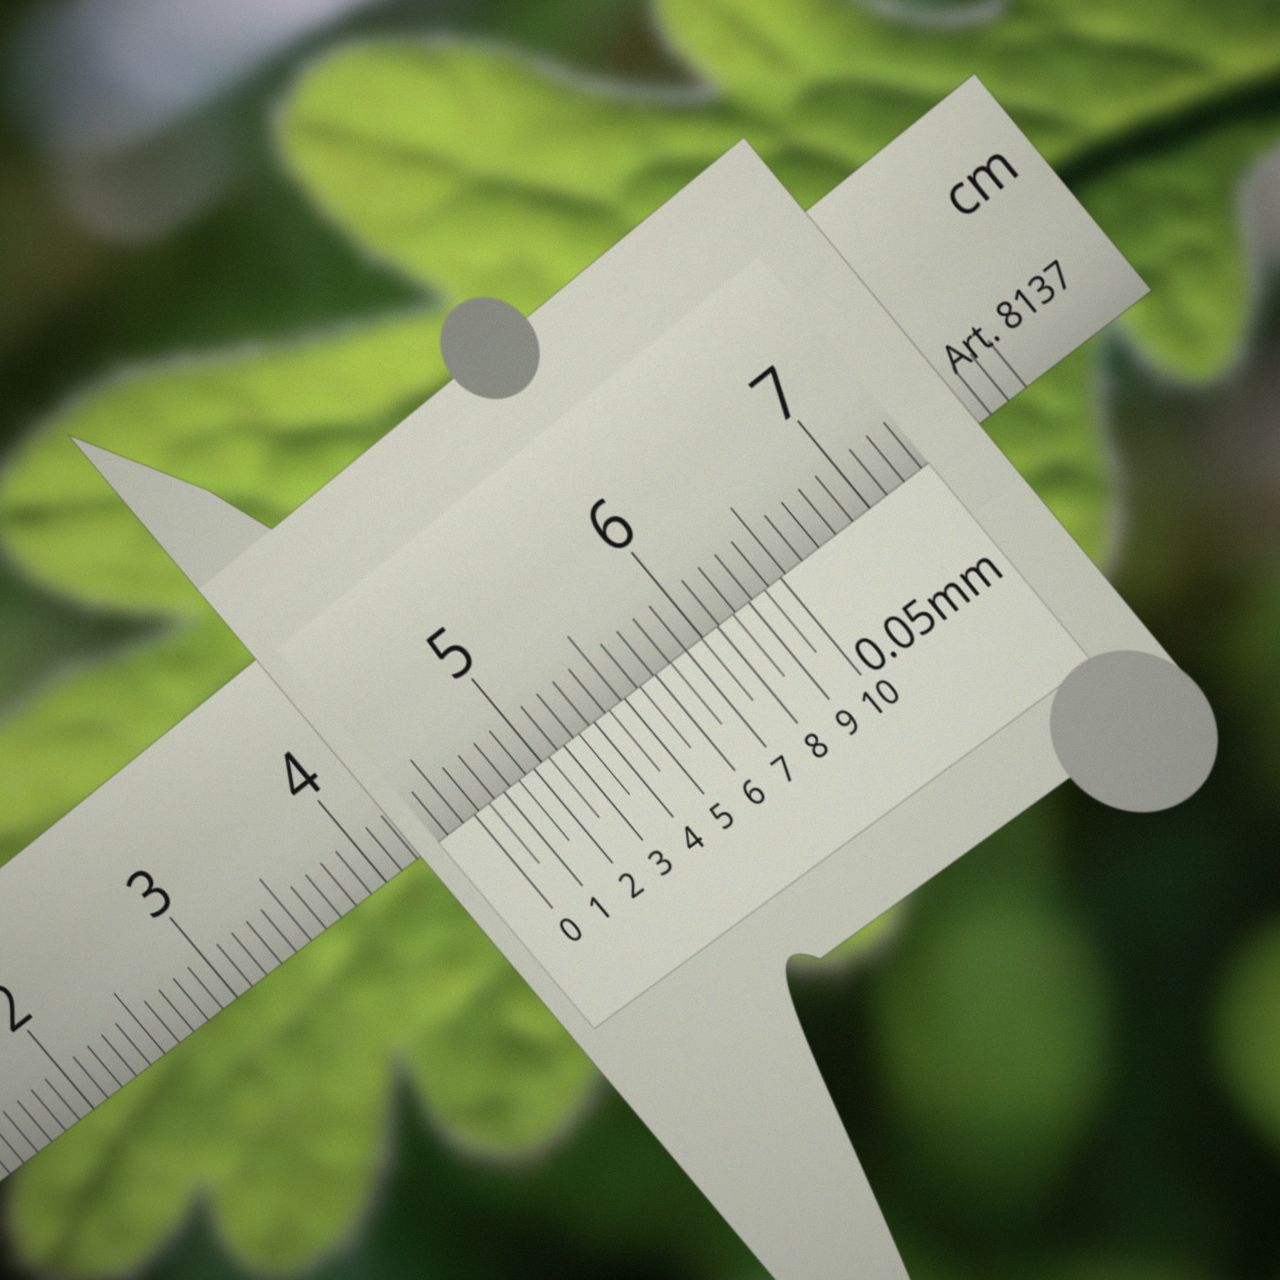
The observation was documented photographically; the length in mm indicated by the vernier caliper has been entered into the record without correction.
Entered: 45.7 mm
